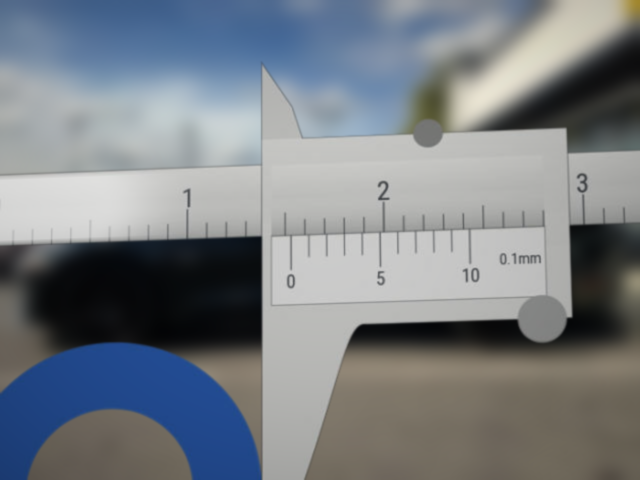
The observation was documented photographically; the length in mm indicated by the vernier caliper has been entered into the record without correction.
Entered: 15.3 mm
